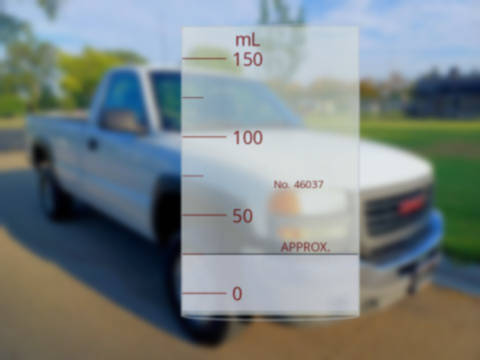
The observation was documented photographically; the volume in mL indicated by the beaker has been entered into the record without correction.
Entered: 25 mL
